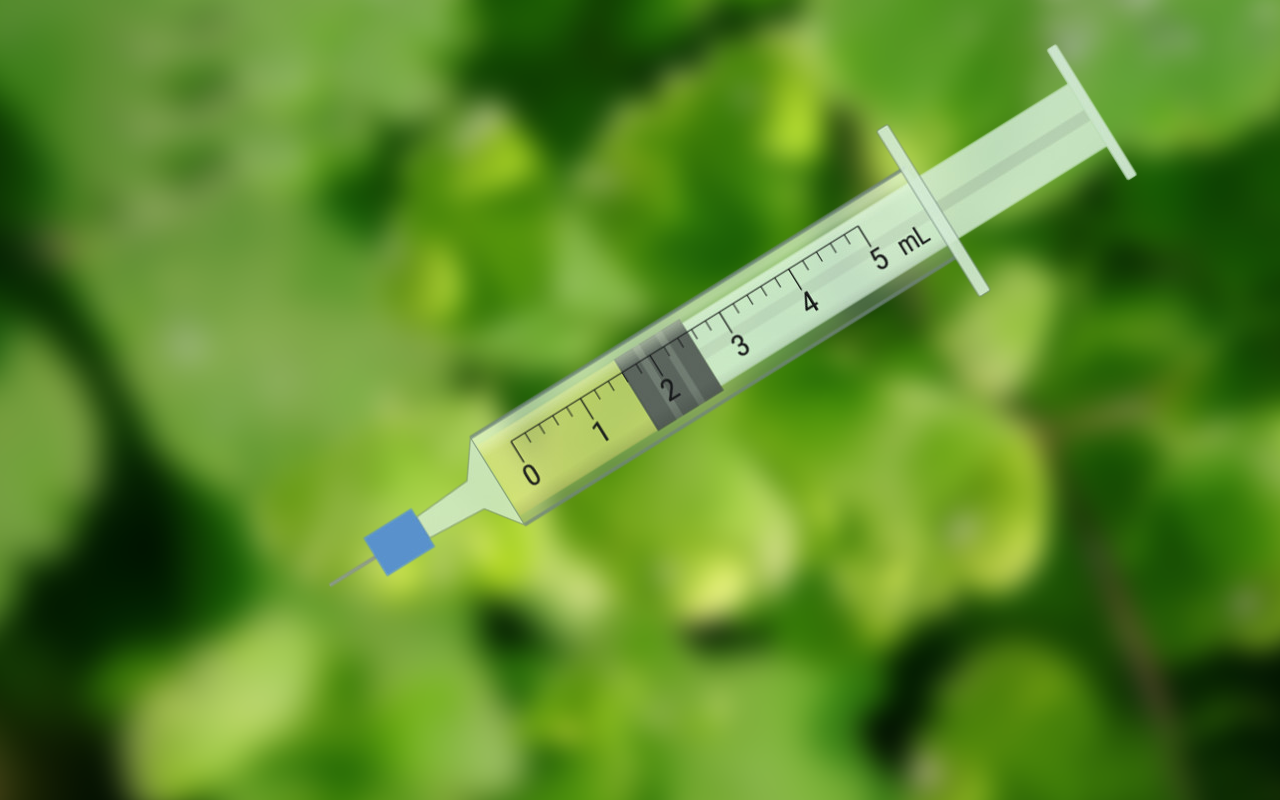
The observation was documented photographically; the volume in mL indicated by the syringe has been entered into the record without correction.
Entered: 1.6 mL
